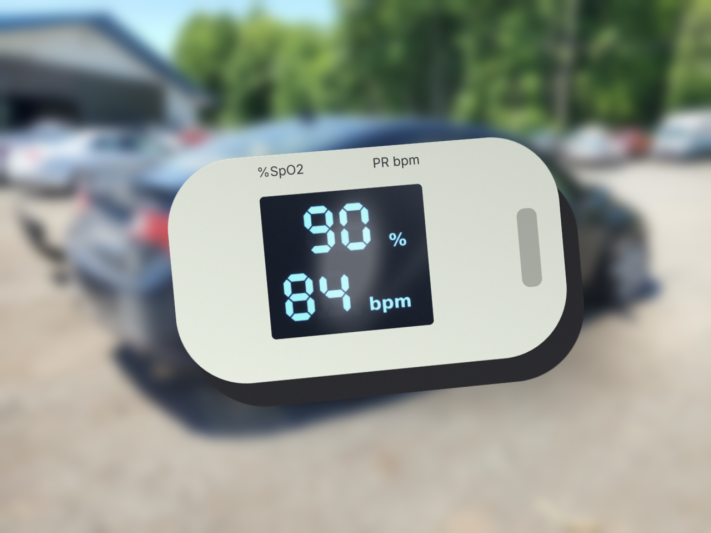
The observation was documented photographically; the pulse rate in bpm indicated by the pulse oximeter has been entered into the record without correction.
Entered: 84 bpm
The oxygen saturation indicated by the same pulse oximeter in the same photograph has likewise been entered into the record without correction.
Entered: 90 %
